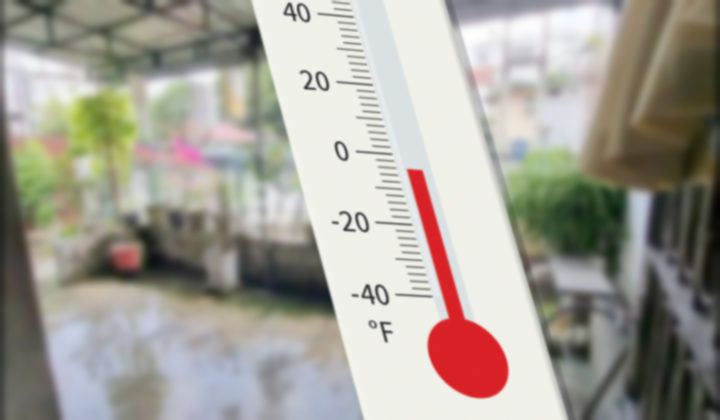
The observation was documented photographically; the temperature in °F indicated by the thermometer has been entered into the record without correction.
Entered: -4 °F
